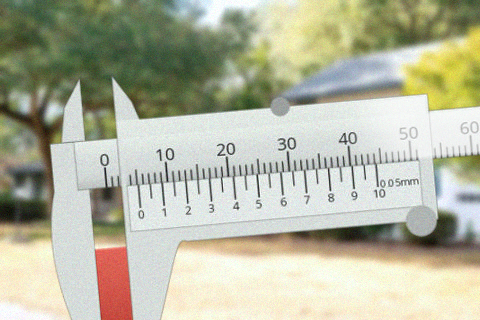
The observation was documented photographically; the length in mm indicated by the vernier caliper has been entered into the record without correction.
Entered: 5.2 mm
